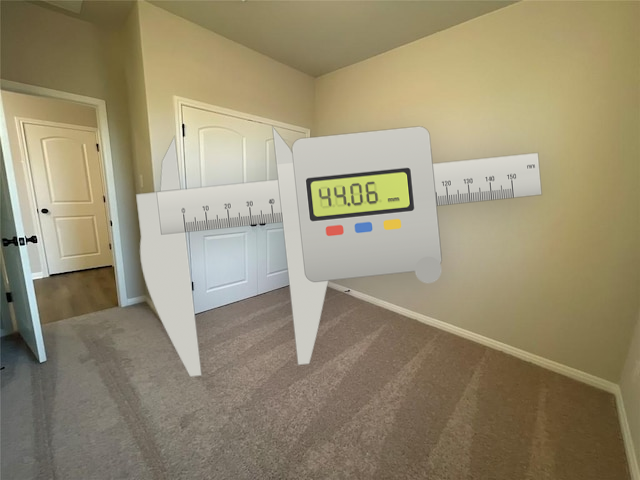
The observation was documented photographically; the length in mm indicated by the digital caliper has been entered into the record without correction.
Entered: 44.06 mm
